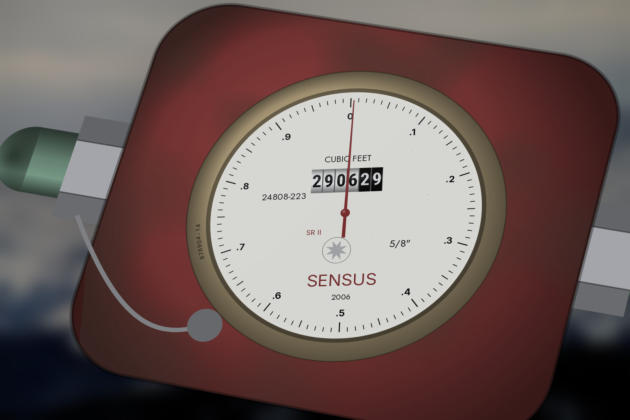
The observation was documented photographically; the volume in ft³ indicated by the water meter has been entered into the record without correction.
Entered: 290629.00 ft³
